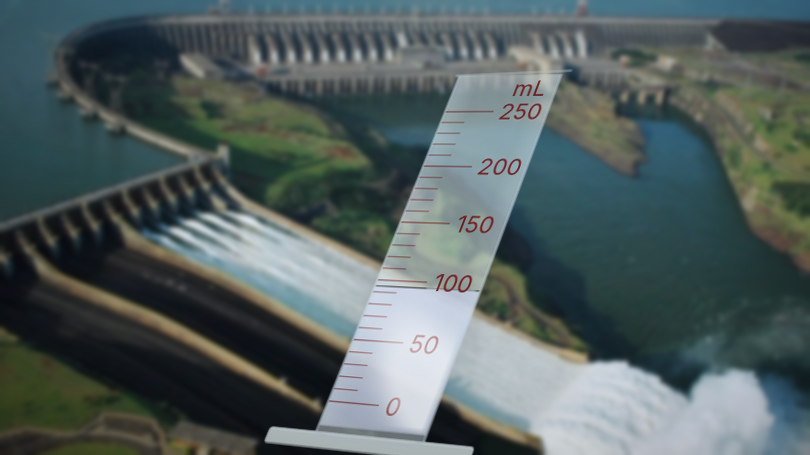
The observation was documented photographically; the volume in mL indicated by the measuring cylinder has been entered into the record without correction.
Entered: 95 mL
